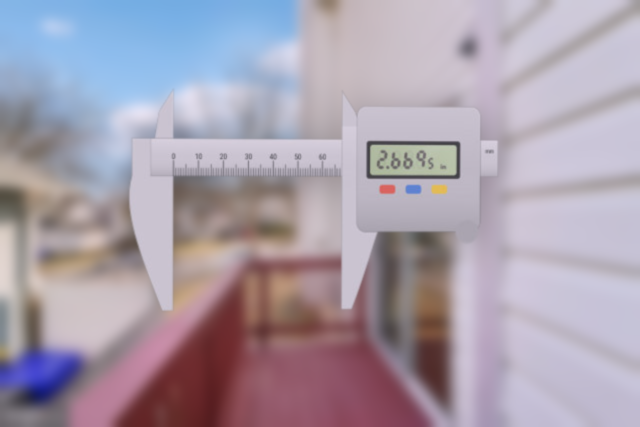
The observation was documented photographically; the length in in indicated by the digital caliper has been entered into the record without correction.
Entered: 2.6695 in
